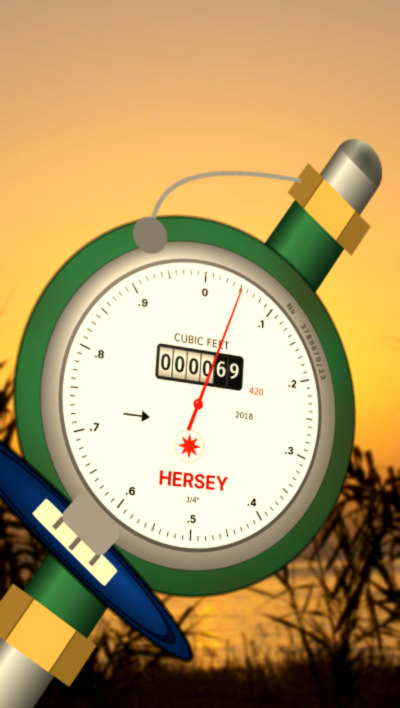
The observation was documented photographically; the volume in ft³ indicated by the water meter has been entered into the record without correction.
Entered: 69.05 ft³
